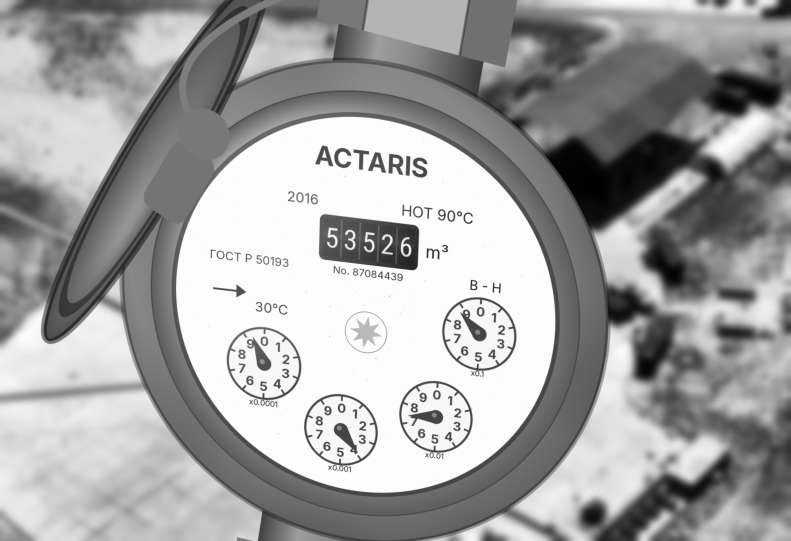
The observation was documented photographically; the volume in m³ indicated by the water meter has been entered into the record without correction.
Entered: 53526.8739 m³
